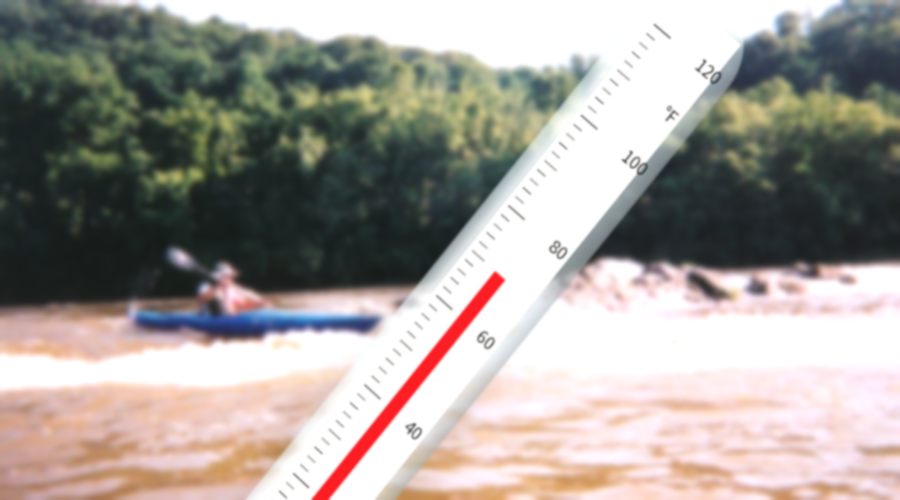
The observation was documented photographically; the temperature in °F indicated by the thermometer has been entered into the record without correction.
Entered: 70 °F
